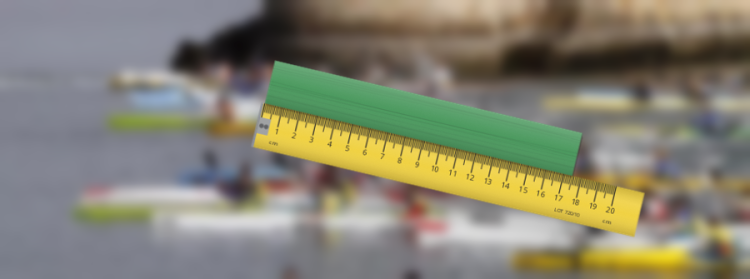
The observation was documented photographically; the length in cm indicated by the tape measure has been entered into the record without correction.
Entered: 17.5 cm
